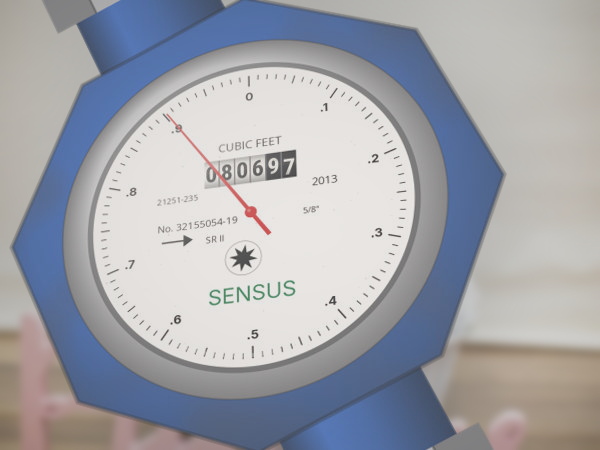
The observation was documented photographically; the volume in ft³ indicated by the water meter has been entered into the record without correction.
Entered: 80696.90 ft³
